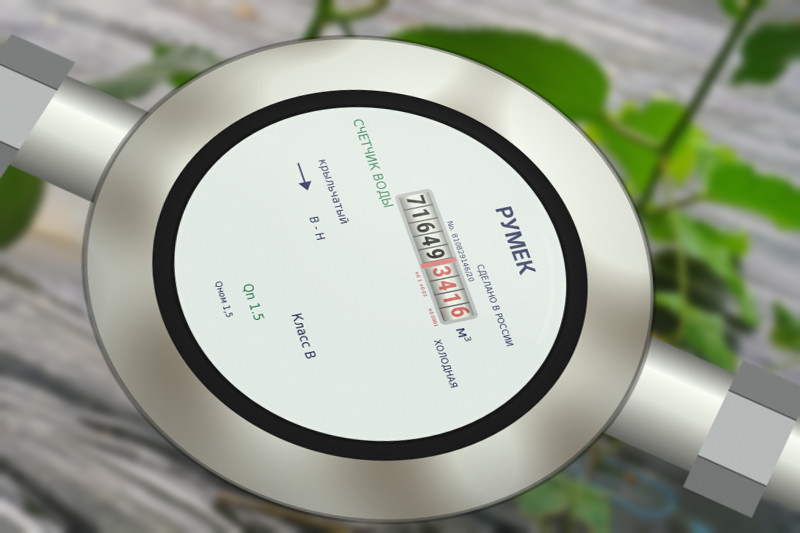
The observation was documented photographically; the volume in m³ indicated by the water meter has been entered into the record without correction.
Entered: 71649.3416 m³
